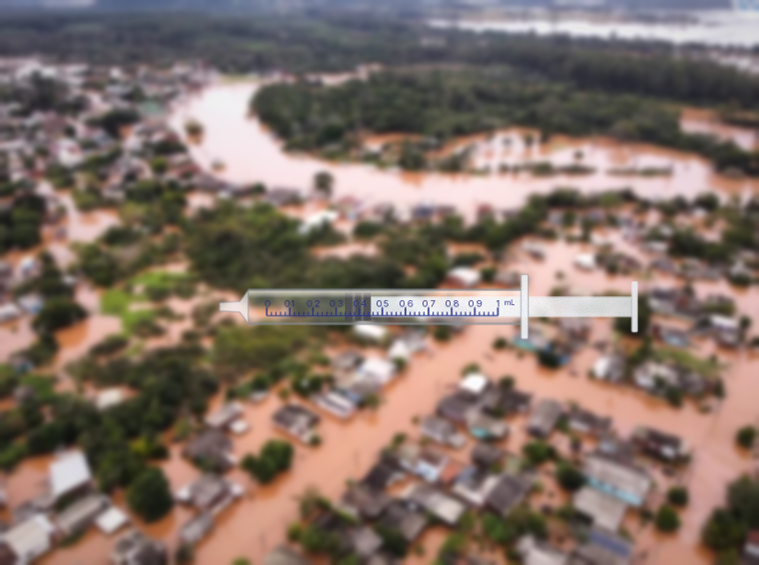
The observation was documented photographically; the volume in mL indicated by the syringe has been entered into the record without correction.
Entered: 0.34 mL
